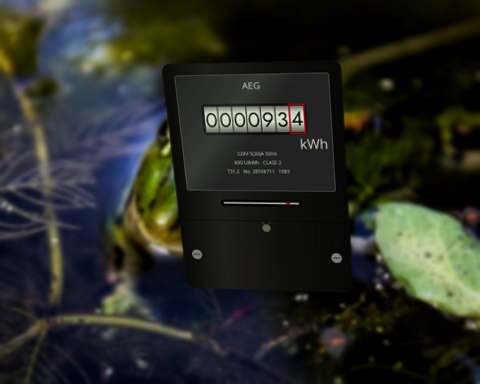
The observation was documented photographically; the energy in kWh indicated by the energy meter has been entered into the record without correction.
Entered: 93.4 kWh
